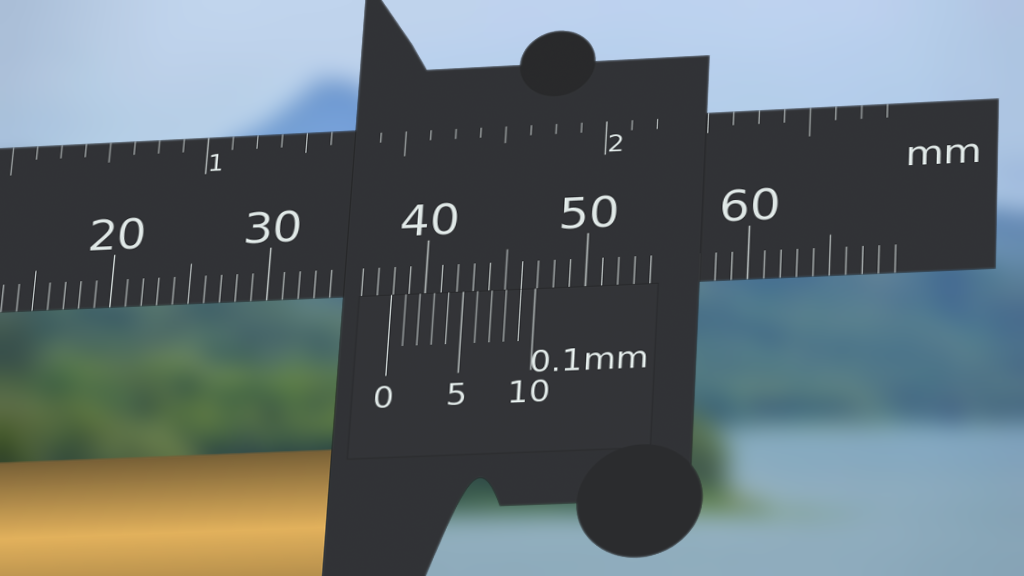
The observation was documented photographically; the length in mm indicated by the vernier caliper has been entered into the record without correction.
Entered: 37.9 mm
